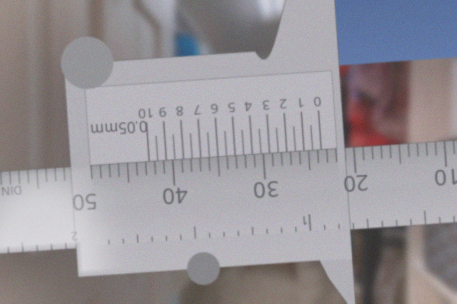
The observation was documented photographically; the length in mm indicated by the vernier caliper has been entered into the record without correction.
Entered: 23.6 mm
